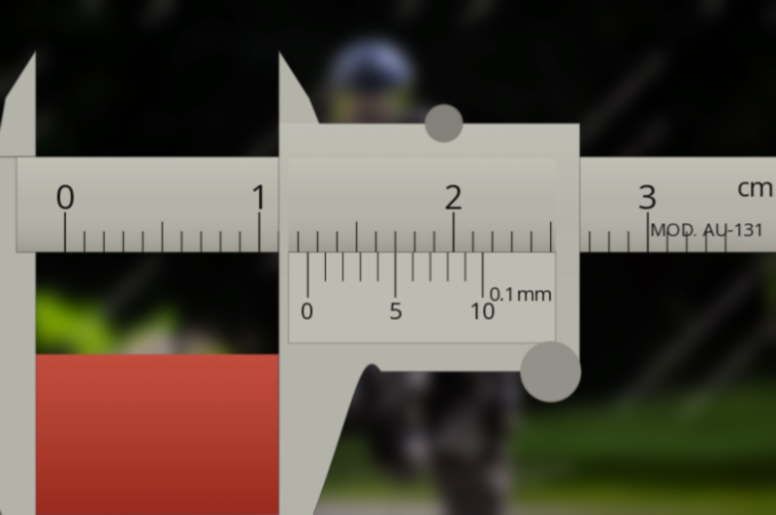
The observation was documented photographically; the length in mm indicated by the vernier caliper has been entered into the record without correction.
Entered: 12.5 mm
